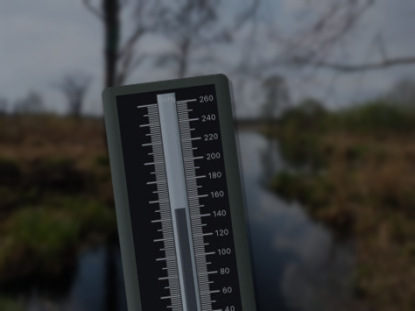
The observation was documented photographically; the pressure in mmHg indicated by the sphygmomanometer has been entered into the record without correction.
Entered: 150 mmHg
